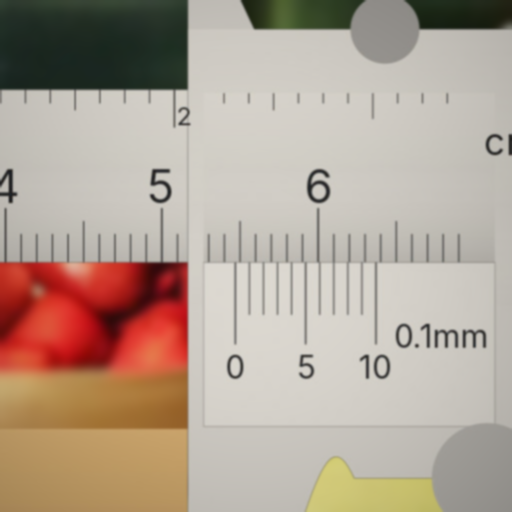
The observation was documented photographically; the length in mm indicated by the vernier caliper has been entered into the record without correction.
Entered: 54.7 mm
